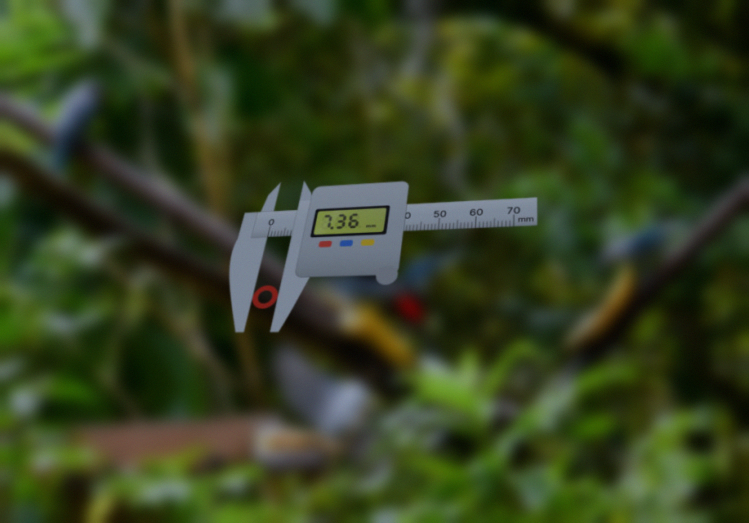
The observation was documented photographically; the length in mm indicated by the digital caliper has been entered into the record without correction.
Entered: 7.36 mm
